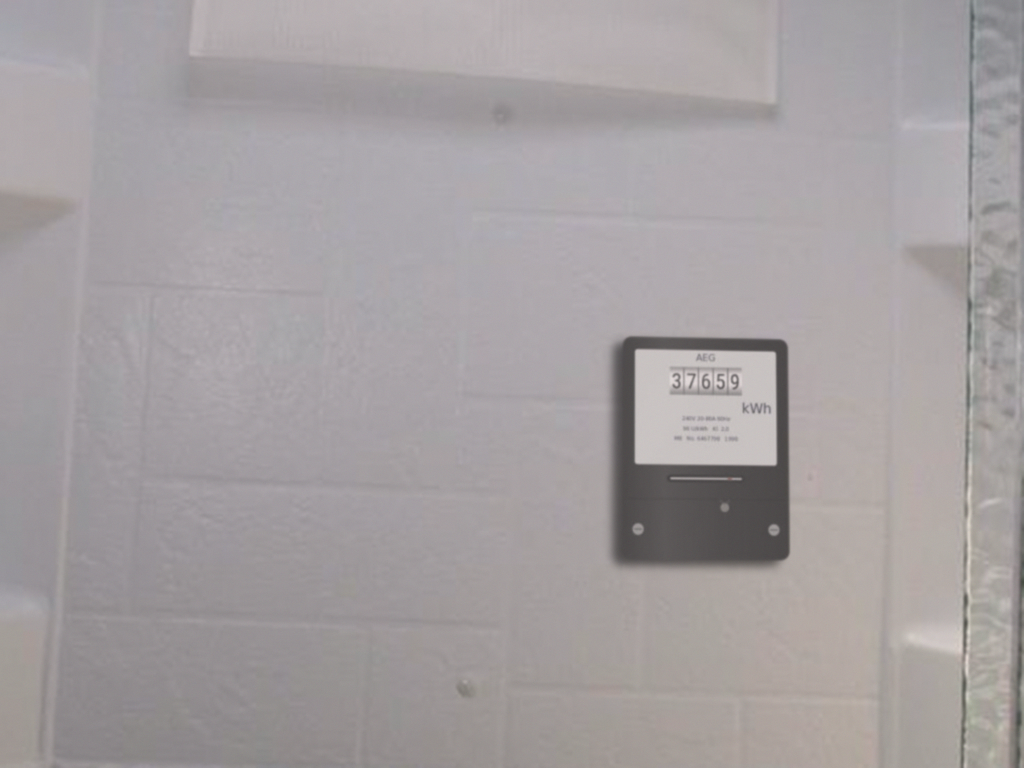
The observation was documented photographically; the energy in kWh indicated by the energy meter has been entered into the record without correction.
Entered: 37659 kWh
